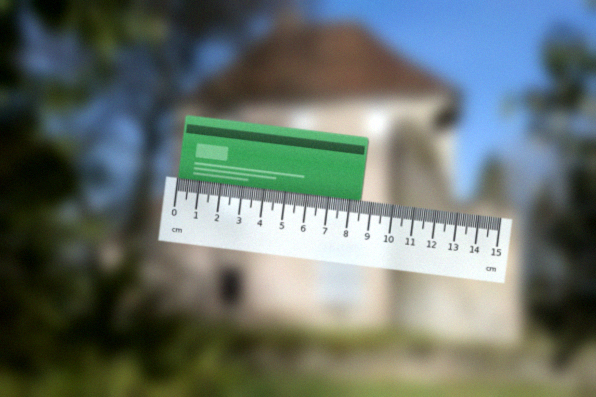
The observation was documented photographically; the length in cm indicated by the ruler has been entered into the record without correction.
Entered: 8.5 cm
